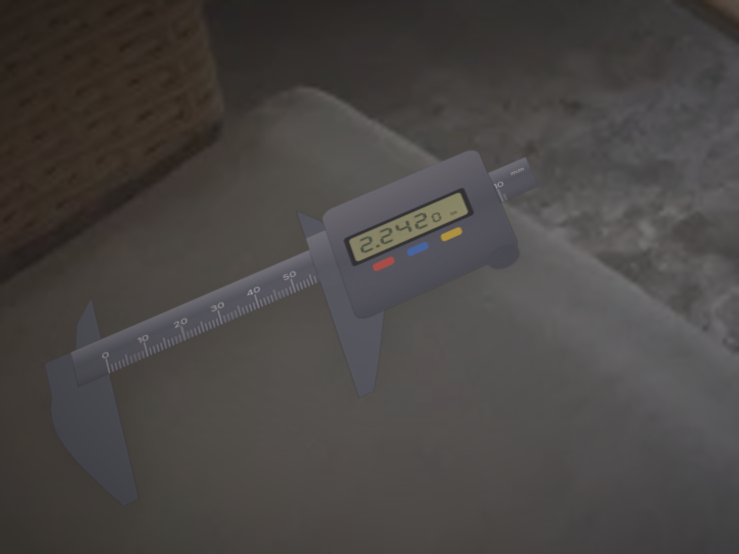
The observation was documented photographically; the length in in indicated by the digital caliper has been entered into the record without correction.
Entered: 2.2420 in
